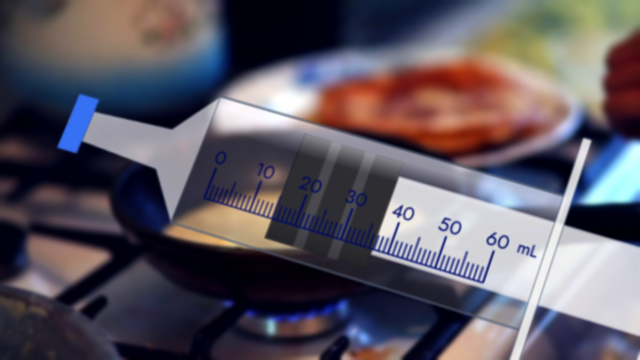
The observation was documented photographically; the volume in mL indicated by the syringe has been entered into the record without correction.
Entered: 15 mL
